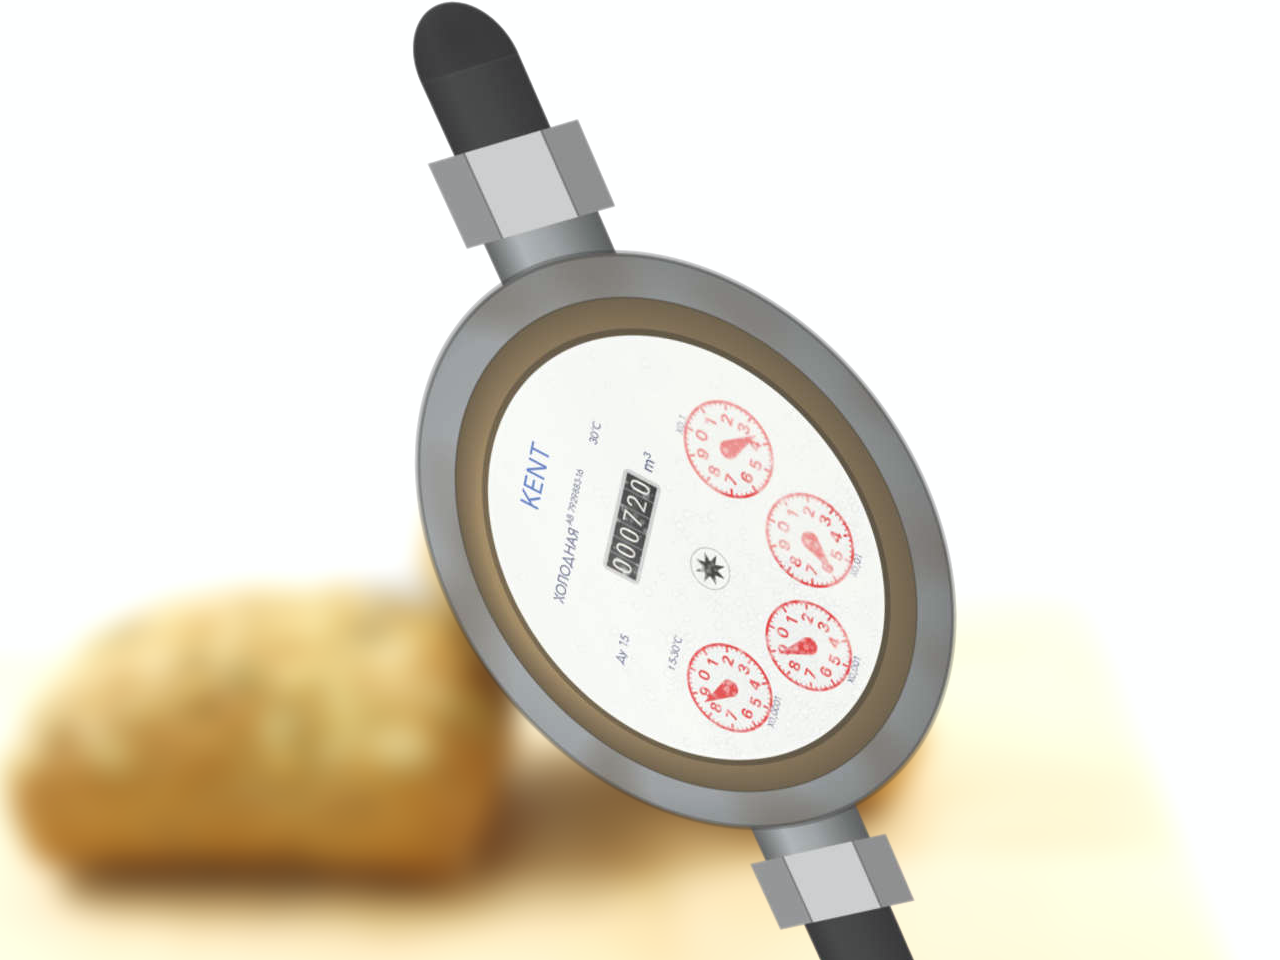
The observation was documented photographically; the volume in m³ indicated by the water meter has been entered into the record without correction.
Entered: 720.3588 m³
